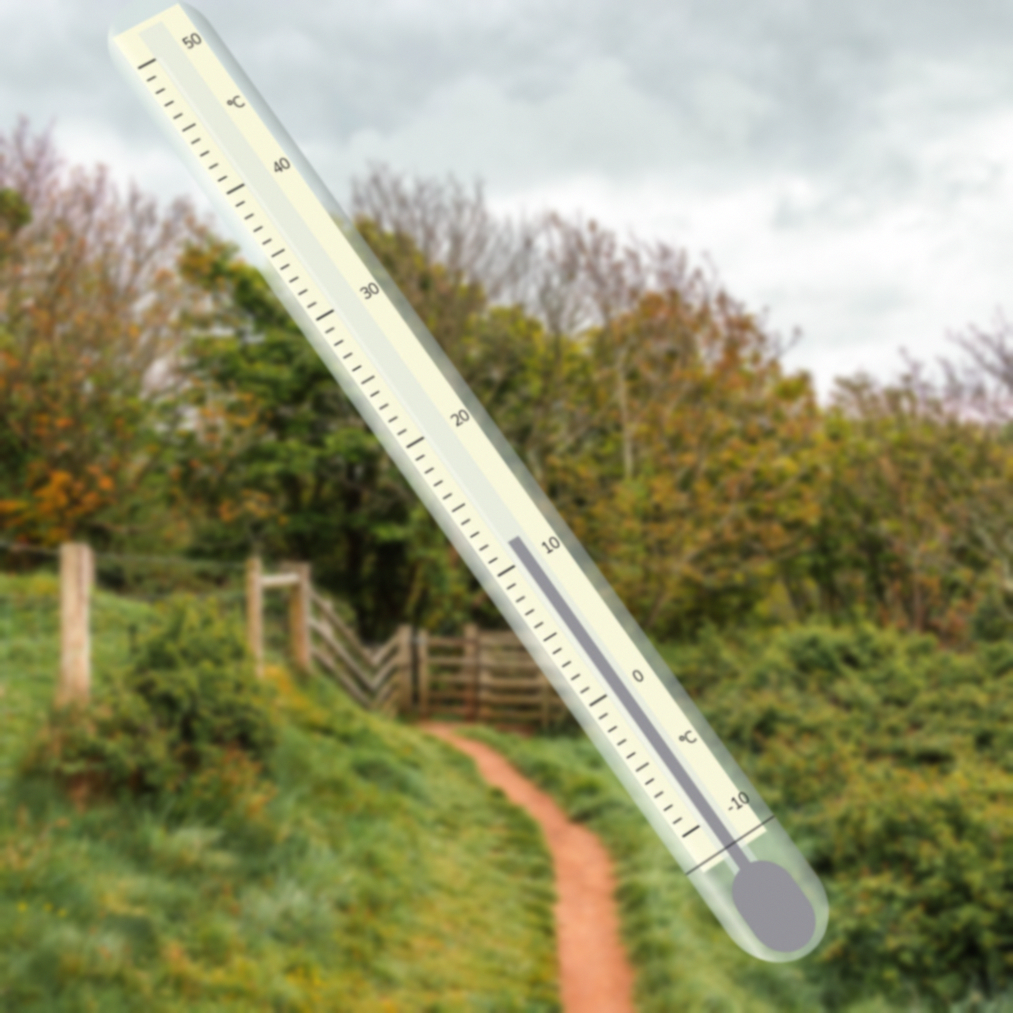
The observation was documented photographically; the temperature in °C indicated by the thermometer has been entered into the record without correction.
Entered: 11.5 °C
